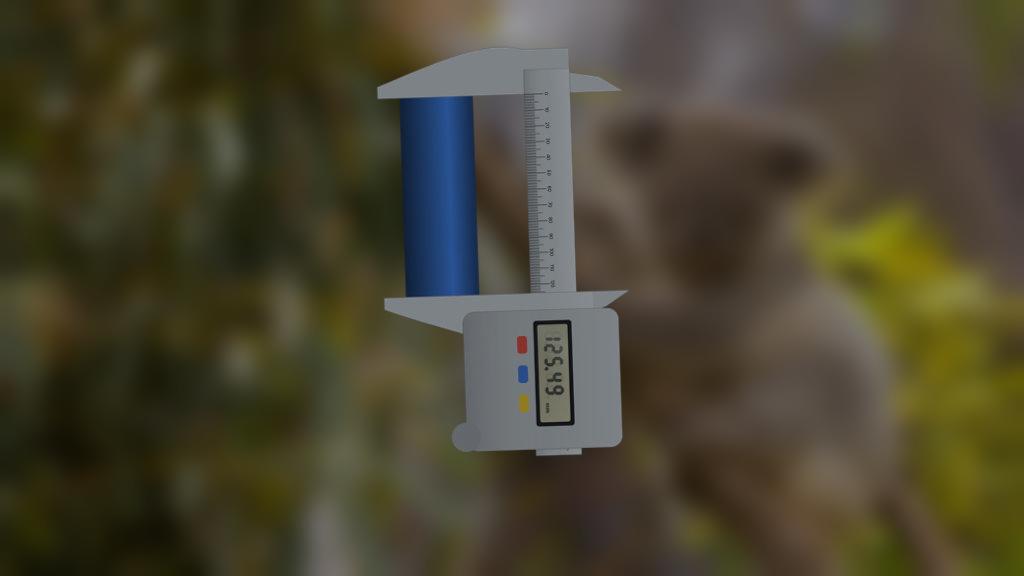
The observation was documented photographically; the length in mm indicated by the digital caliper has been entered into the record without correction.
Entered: 125.49 mm
